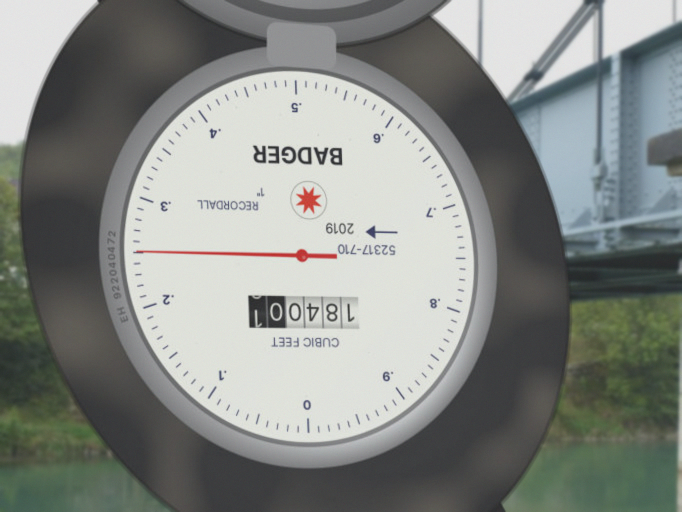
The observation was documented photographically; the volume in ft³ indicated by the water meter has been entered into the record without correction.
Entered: 184001.25 ft³
